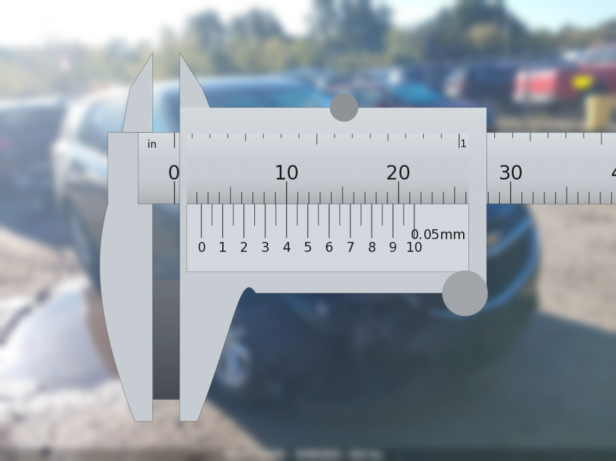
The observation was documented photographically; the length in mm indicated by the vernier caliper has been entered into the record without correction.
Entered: 2.4 mm
